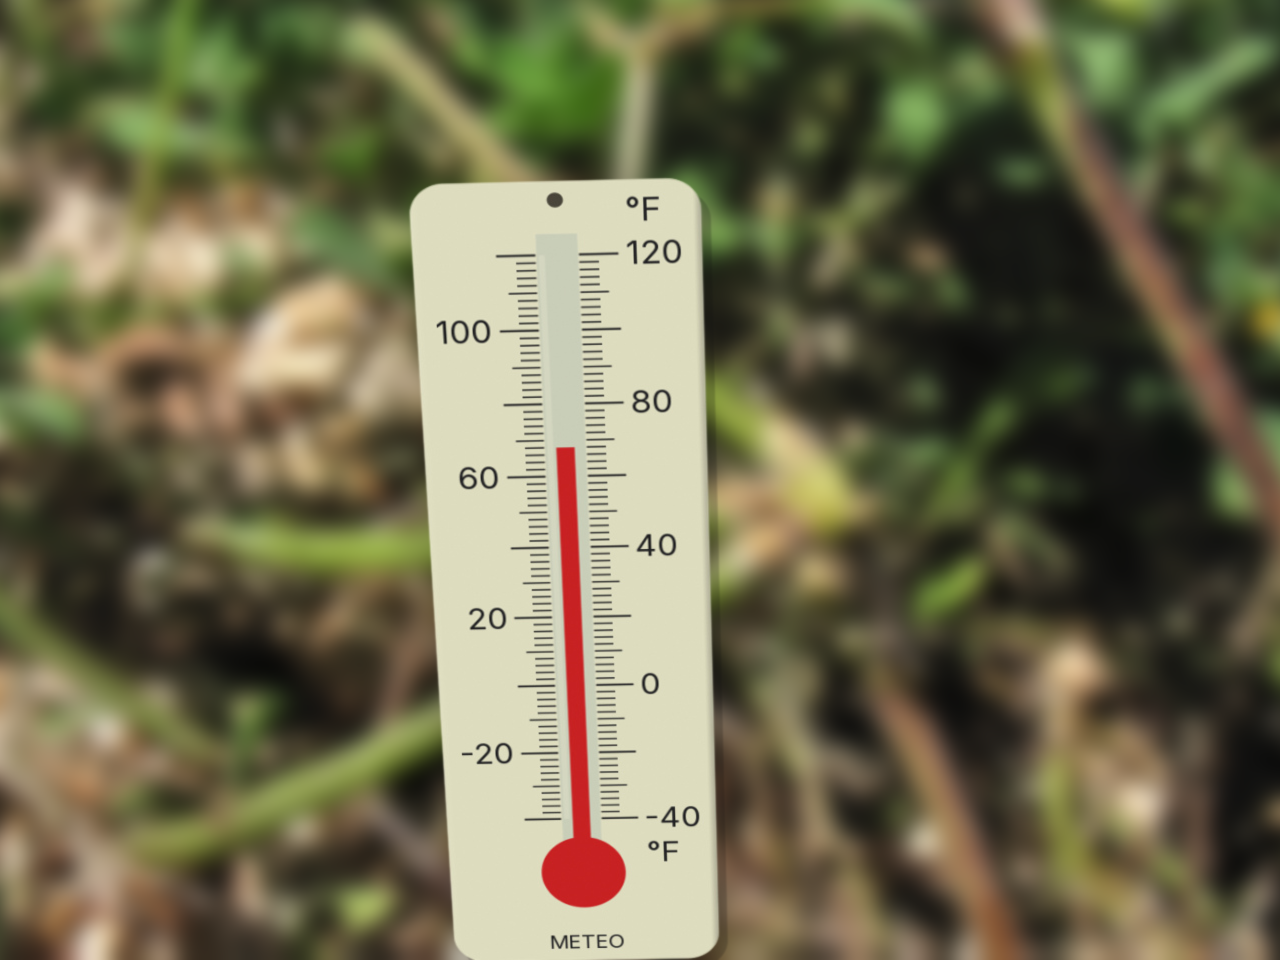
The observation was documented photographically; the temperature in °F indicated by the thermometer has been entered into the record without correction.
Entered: 68 °F
